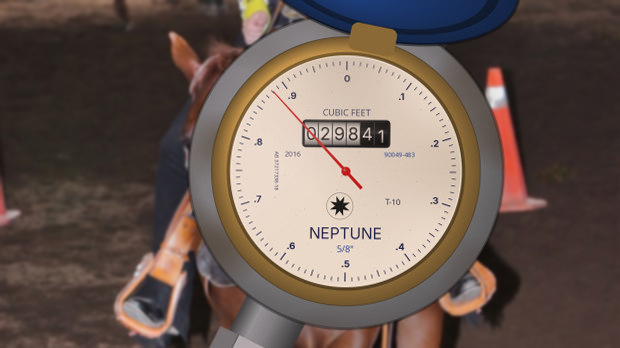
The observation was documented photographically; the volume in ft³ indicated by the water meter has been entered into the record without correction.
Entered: 29840.88 ft³
